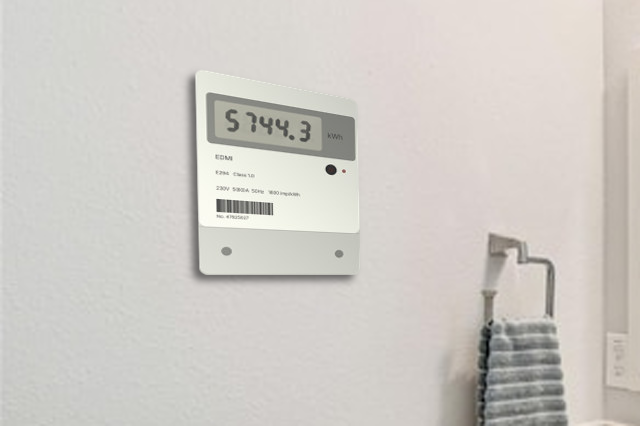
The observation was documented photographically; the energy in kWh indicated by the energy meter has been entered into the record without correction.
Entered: 5744.3 kWh
